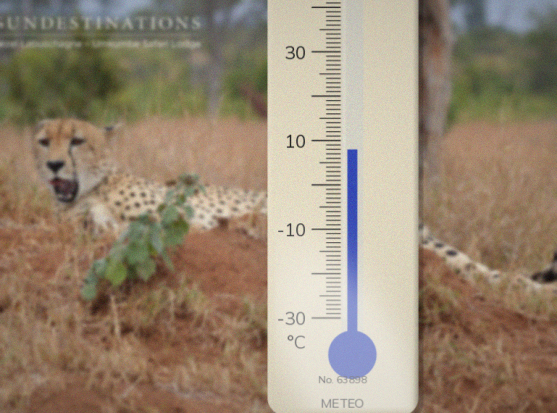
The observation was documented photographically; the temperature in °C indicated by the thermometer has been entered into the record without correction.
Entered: 8 °C
